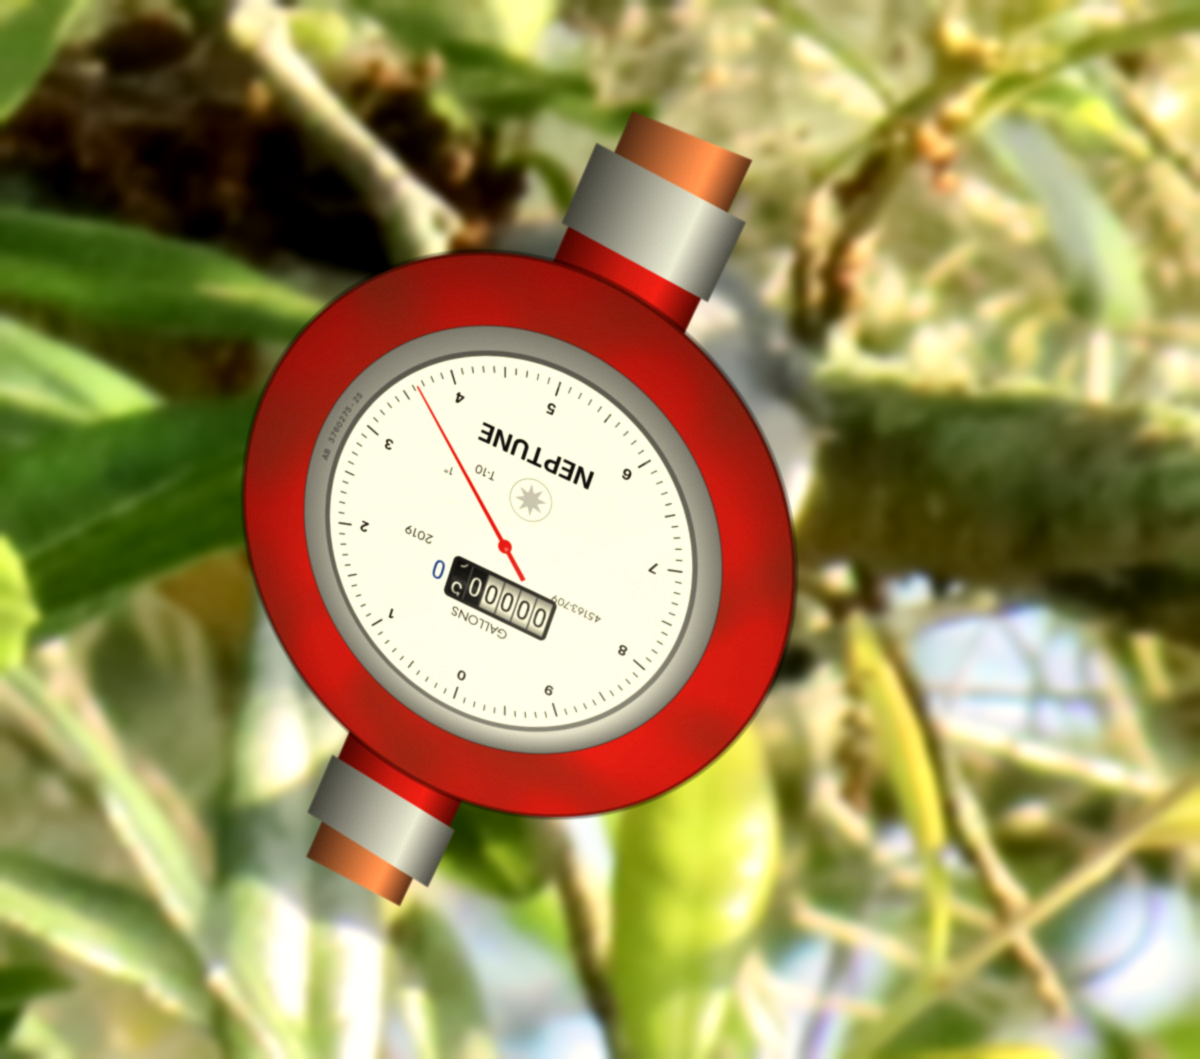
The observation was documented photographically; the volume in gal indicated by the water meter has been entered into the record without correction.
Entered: 53.6 gal
